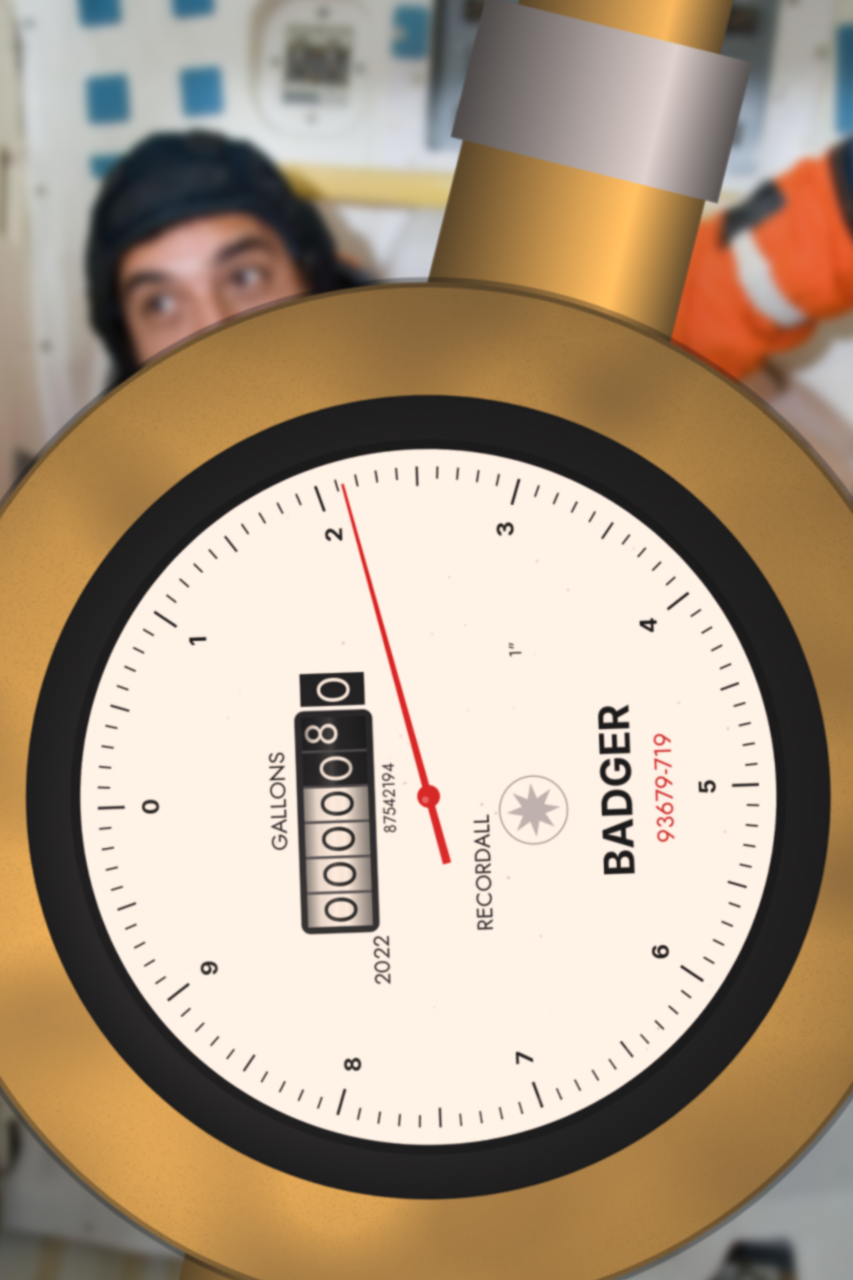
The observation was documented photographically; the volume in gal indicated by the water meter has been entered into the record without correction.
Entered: 82.1 gal
